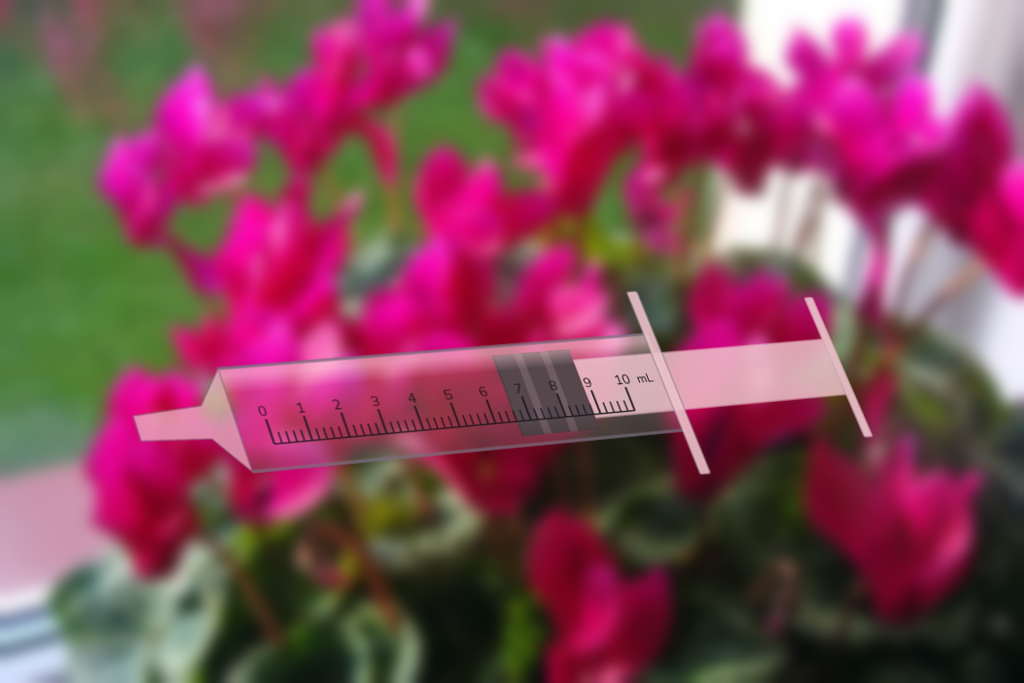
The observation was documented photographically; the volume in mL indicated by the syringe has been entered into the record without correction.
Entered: 6.6 mL
